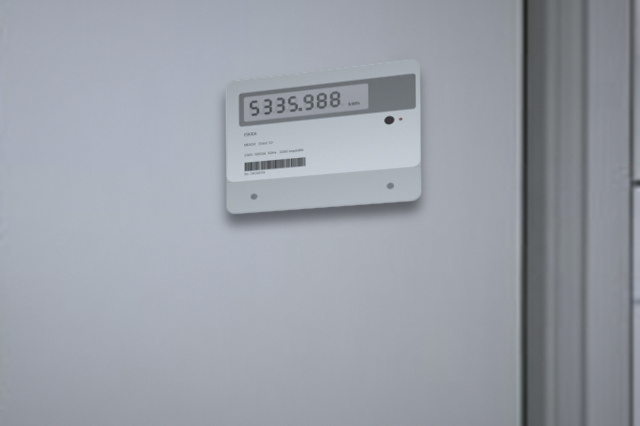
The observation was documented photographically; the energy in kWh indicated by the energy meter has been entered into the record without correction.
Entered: 5335.988 kWh
